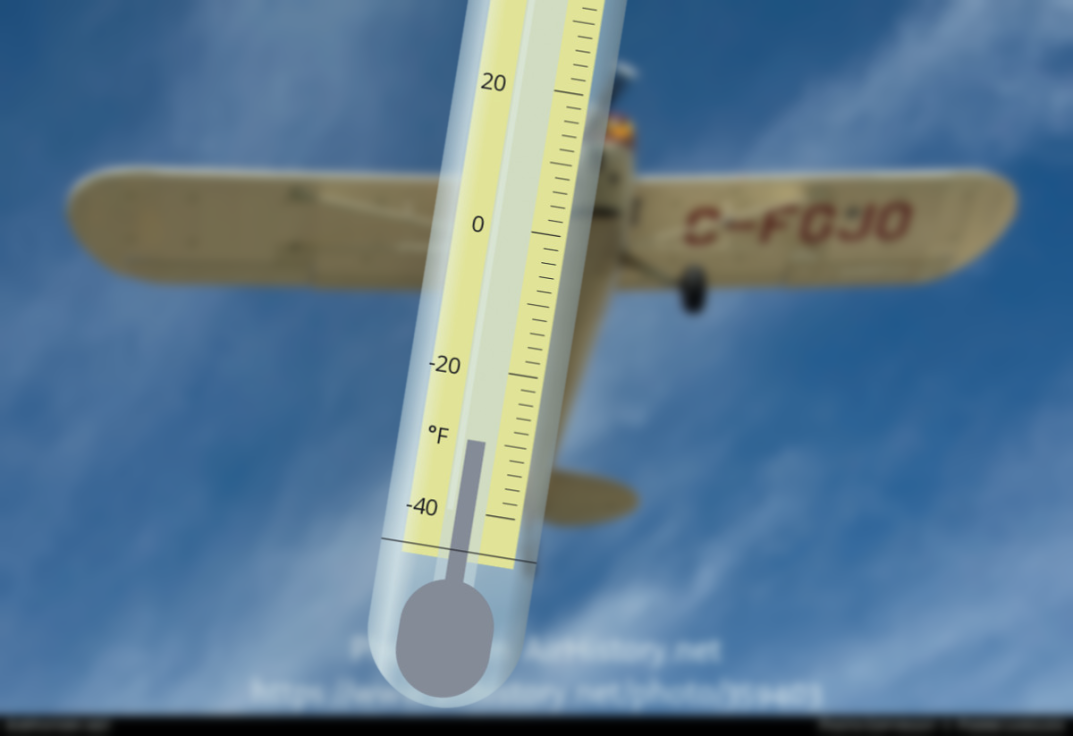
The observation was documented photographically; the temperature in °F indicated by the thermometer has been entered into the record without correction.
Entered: -30 °F
